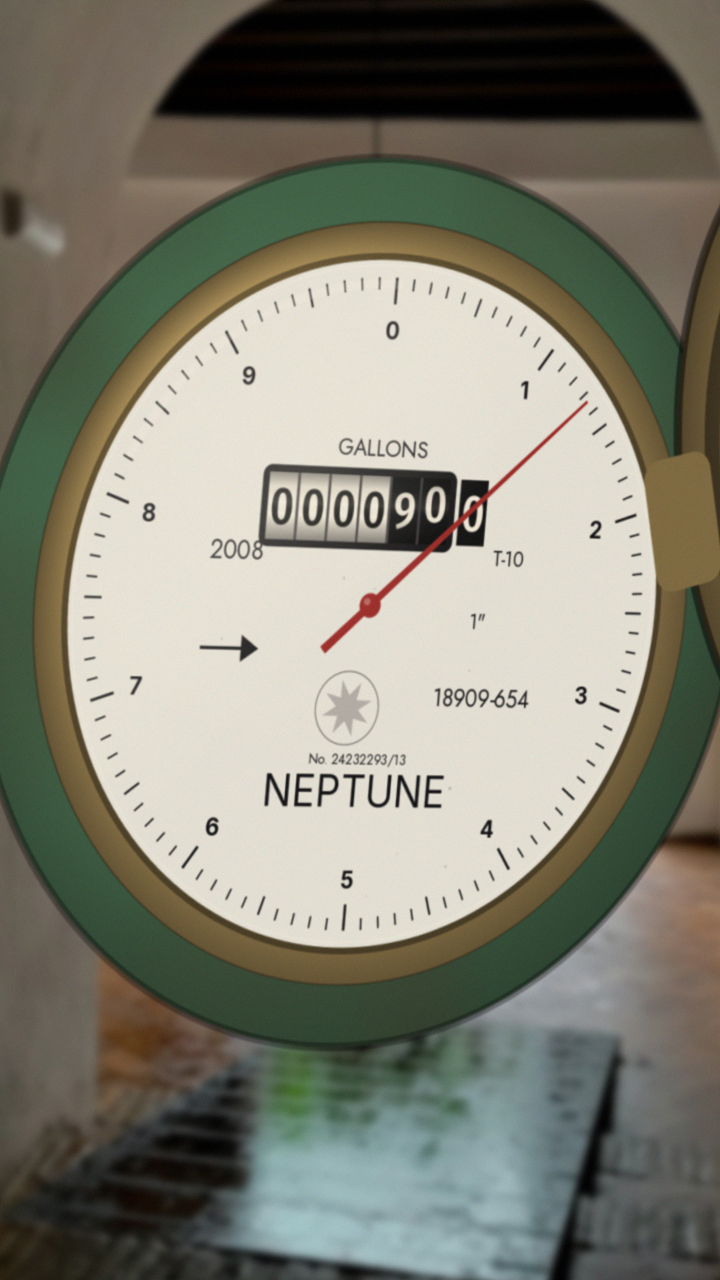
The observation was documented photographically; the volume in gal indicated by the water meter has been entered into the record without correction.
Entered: 901.3 gal
